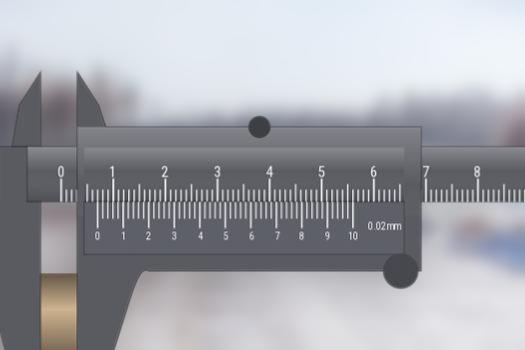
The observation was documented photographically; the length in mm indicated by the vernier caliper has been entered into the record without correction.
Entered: 7.0 mm
